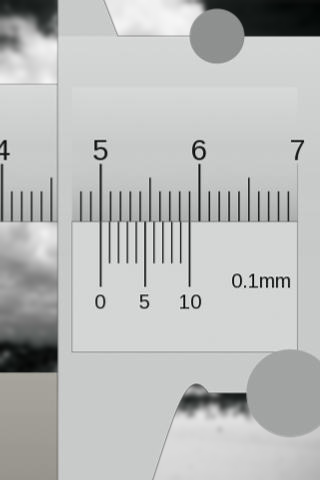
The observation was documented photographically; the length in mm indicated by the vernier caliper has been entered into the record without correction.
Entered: 50.0 mm
